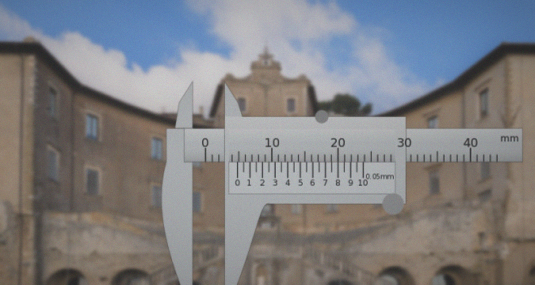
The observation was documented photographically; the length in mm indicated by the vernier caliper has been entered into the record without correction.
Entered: 4.8 mm
